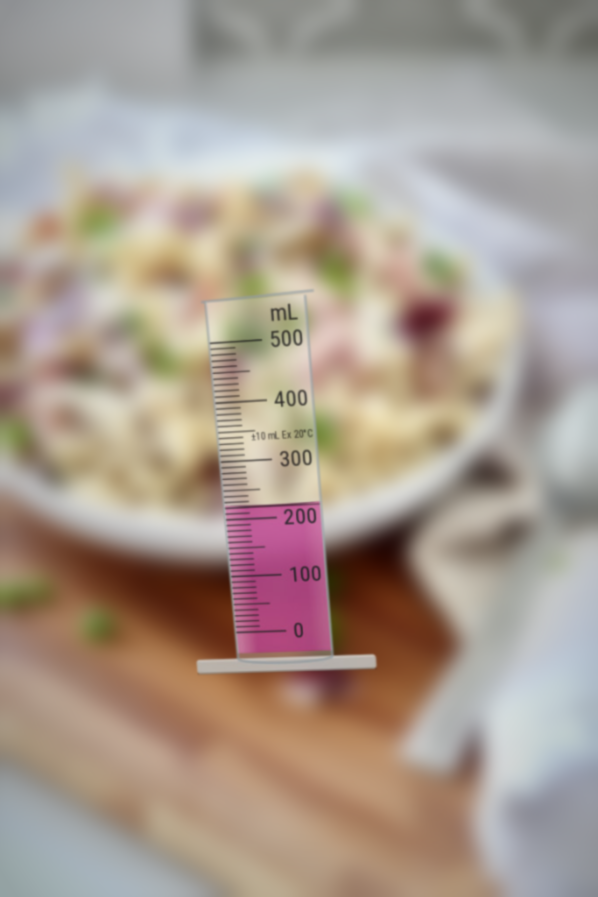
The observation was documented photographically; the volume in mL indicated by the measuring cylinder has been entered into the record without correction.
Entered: 220 mL
